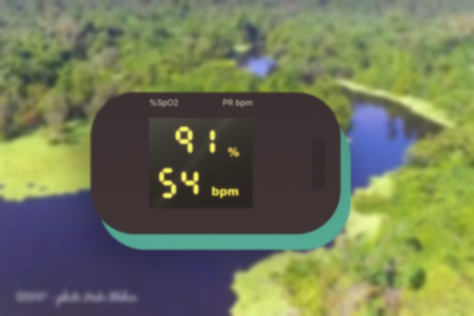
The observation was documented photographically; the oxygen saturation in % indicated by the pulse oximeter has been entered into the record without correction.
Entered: 91 %
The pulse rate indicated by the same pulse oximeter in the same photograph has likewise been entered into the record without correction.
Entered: 54 bpm
